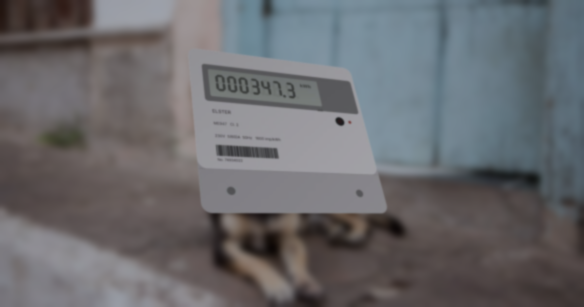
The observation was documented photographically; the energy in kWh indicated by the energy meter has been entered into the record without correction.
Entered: 347.3 kWh
